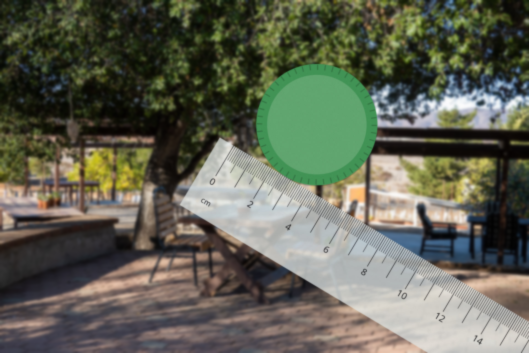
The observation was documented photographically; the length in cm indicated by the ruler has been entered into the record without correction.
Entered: 5.5 cm
